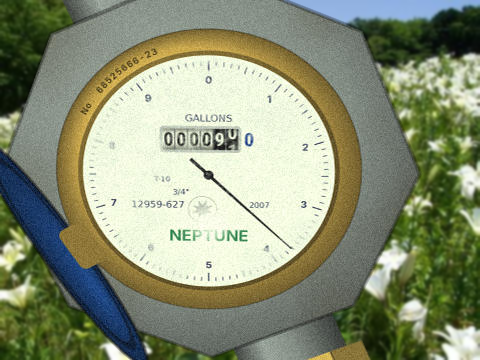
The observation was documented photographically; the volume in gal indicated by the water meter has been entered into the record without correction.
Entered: 903.7 gal
